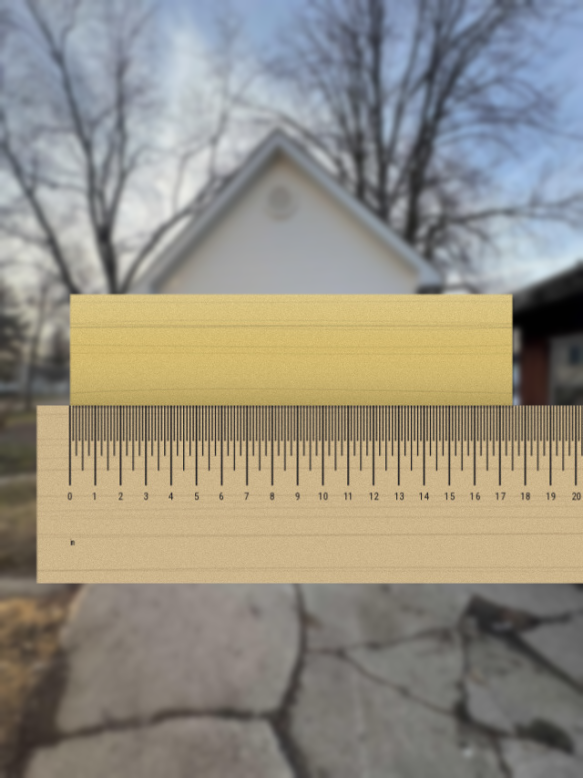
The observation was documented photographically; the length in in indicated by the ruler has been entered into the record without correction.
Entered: 17.5 in
